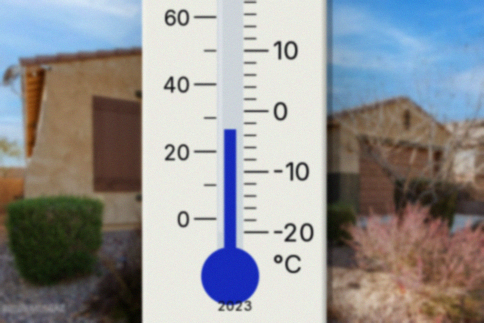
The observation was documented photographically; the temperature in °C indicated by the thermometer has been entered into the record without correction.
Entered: -3 °C
